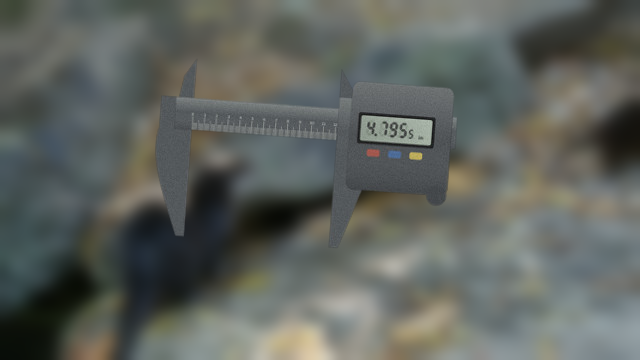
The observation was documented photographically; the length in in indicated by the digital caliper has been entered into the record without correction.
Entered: 4.7955 in
